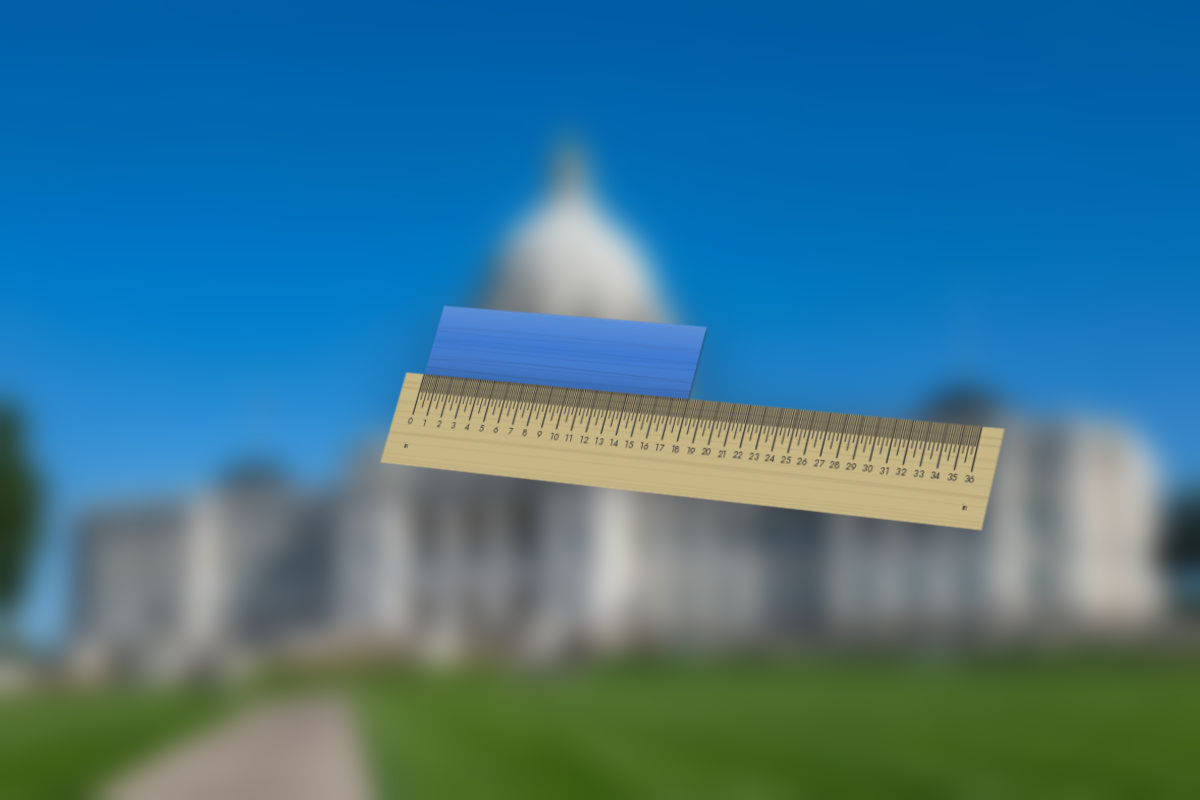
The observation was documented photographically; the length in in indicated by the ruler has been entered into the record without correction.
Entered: 18 in
